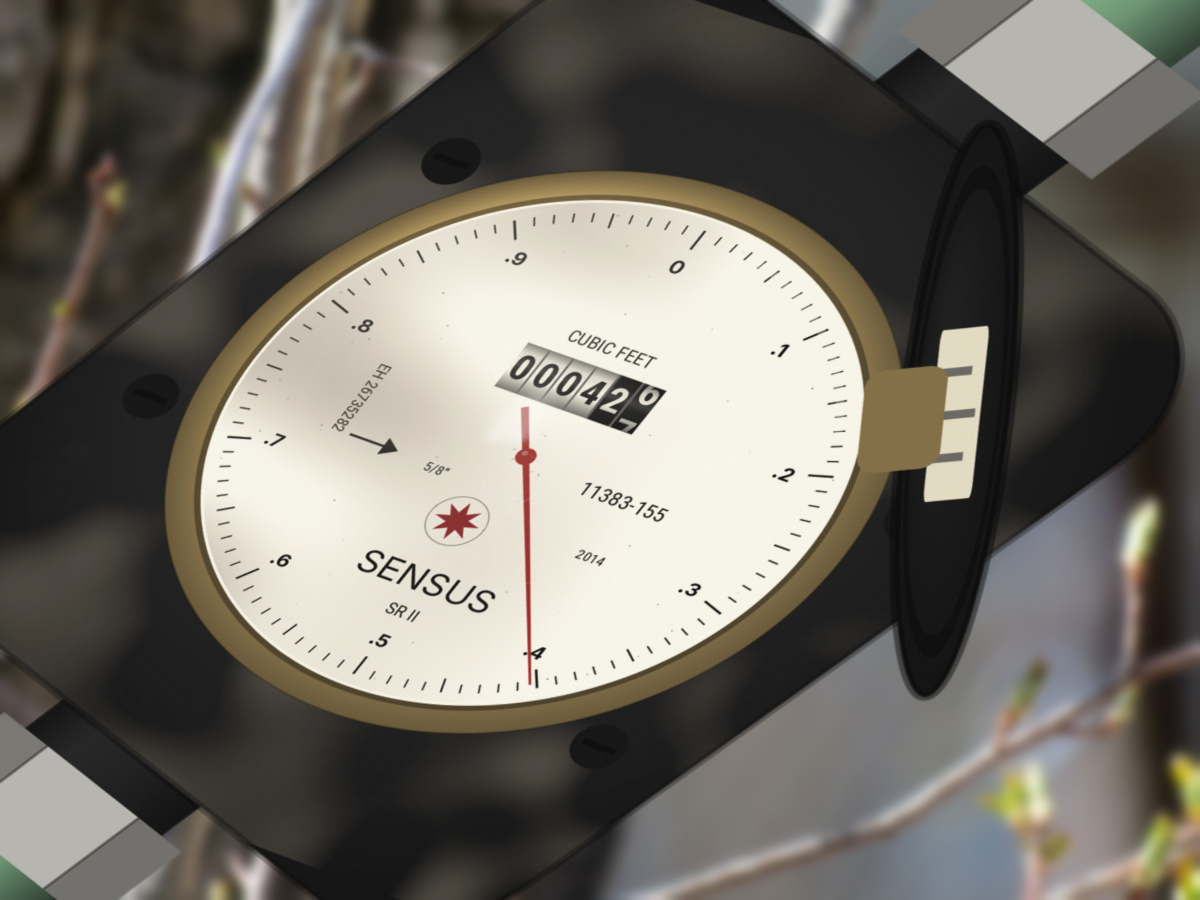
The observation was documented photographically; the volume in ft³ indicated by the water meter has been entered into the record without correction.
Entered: 426.40 ft³
